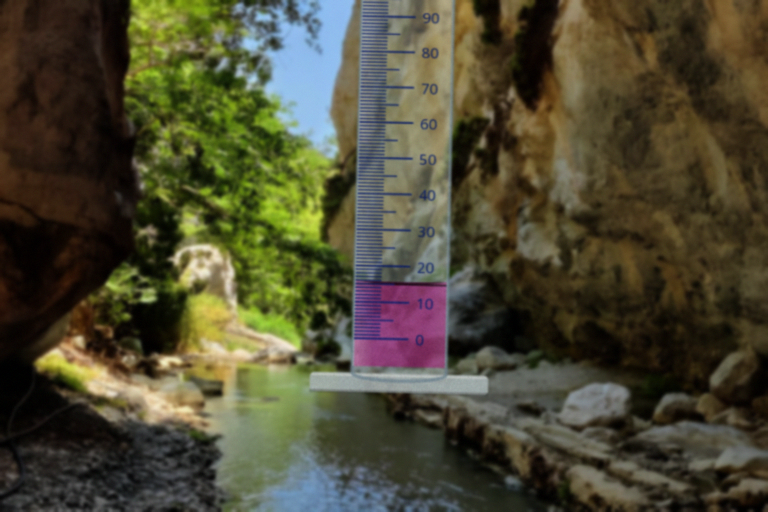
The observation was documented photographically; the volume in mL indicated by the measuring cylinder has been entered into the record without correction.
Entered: 15 mL
